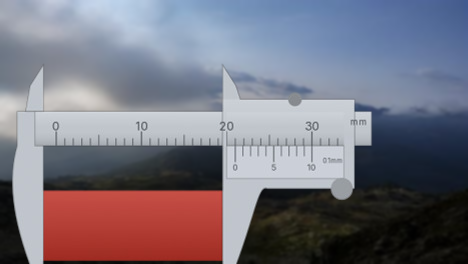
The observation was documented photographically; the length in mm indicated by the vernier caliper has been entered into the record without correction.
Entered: 21.0 mm
